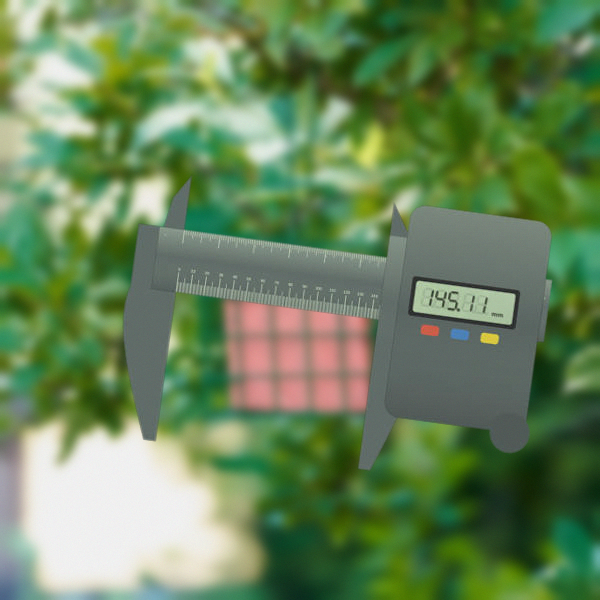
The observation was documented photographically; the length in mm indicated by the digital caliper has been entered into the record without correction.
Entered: 145.11 mm
